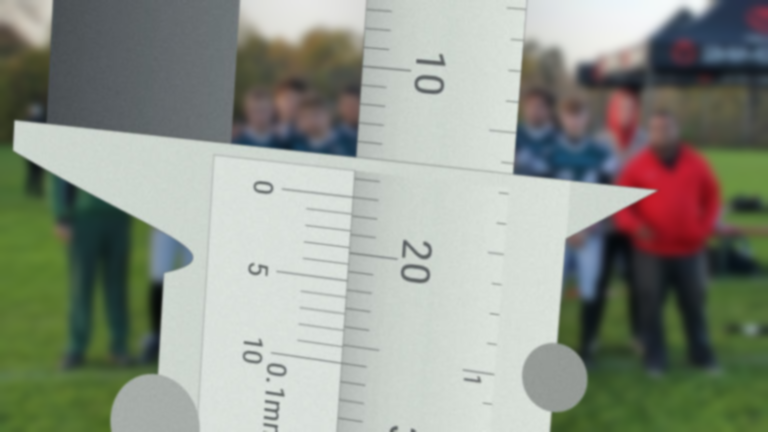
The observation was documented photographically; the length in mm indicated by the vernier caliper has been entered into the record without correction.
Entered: 17.0 mm
